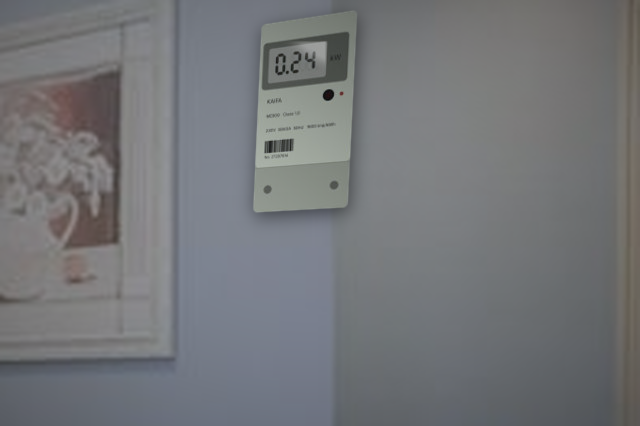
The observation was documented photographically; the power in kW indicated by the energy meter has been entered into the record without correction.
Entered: 0.24 kW
